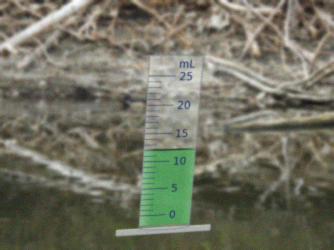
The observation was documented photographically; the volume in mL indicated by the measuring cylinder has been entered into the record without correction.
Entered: 12 mL
